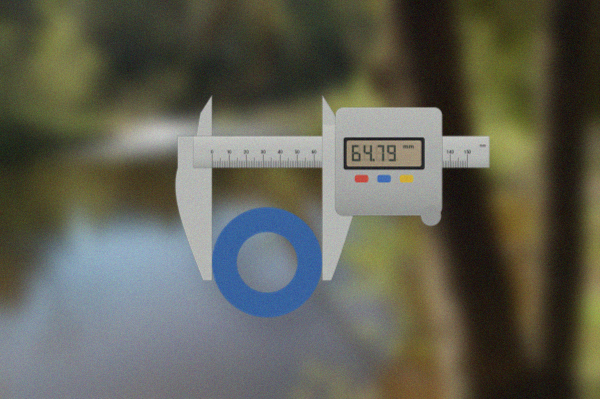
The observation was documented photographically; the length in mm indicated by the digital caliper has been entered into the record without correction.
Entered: 64.79 mm
